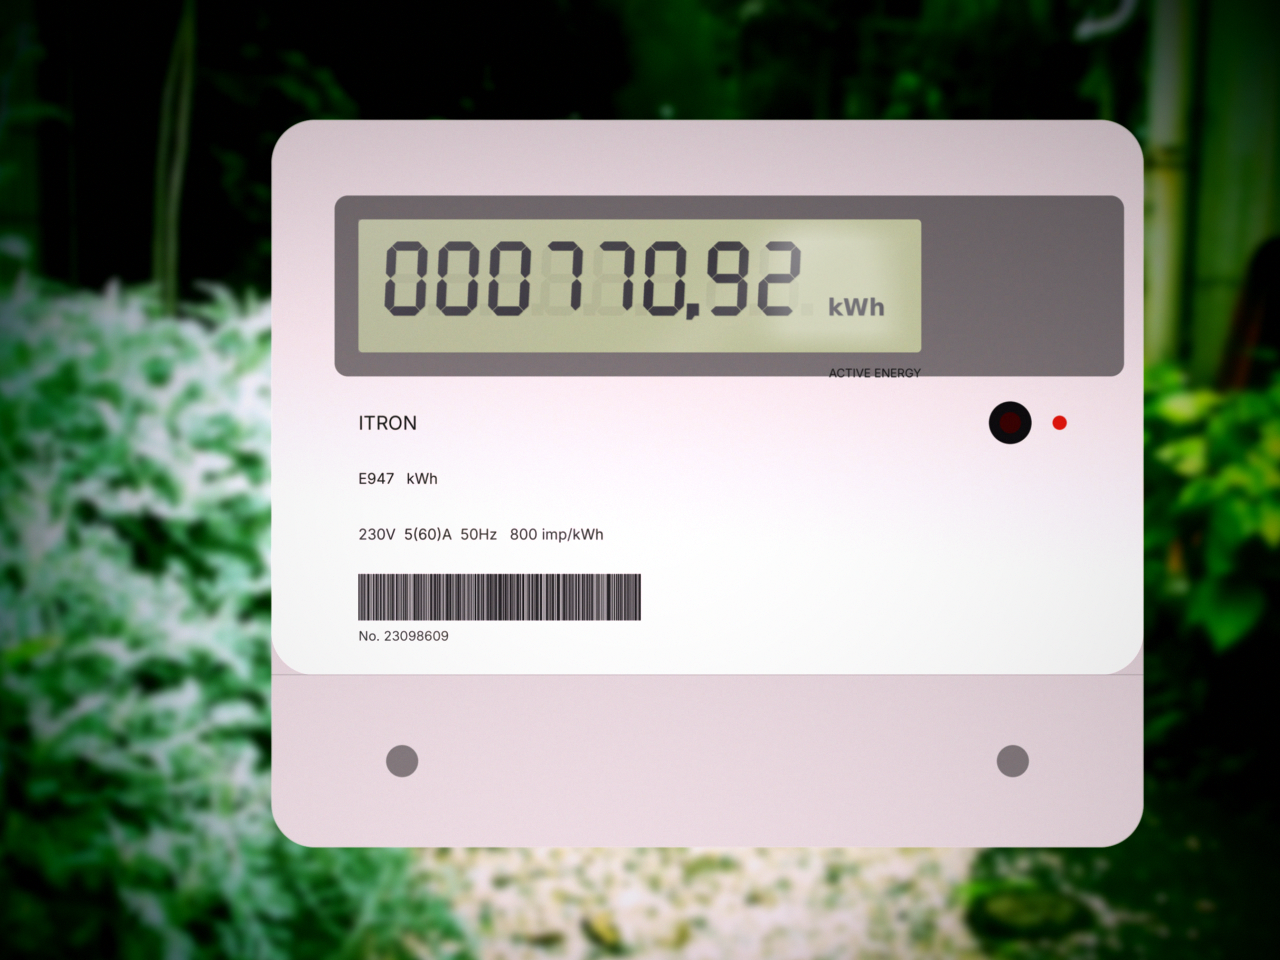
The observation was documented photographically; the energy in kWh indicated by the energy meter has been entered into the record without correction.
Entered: 770.92 kWh
